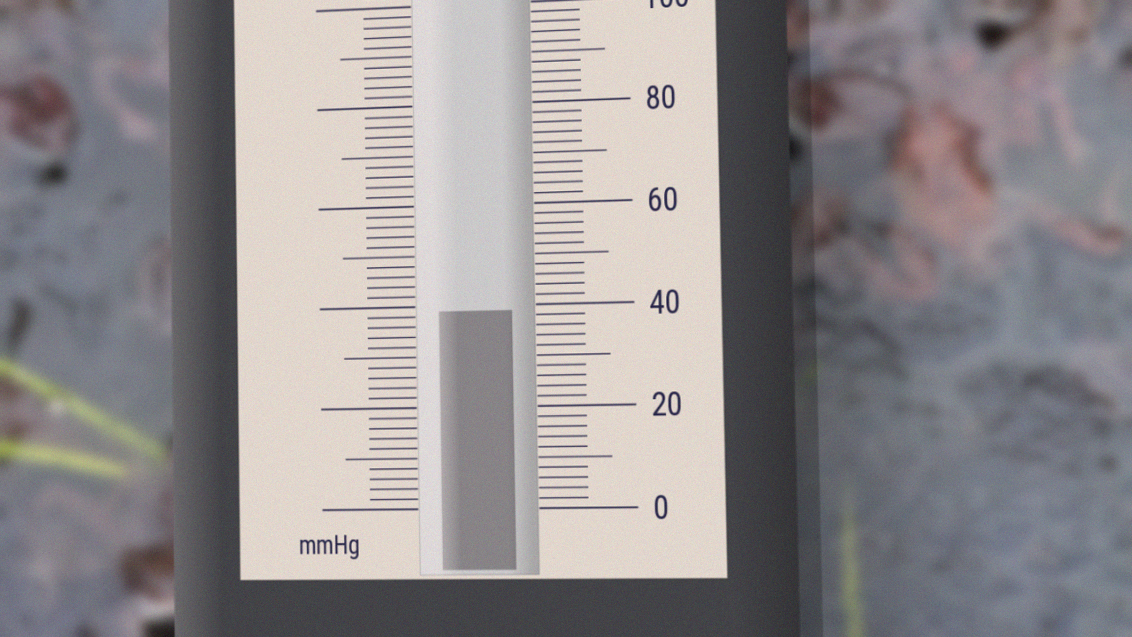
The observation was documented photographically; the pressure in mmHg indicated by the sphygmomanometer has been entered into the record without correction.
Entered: 39 mmHg
